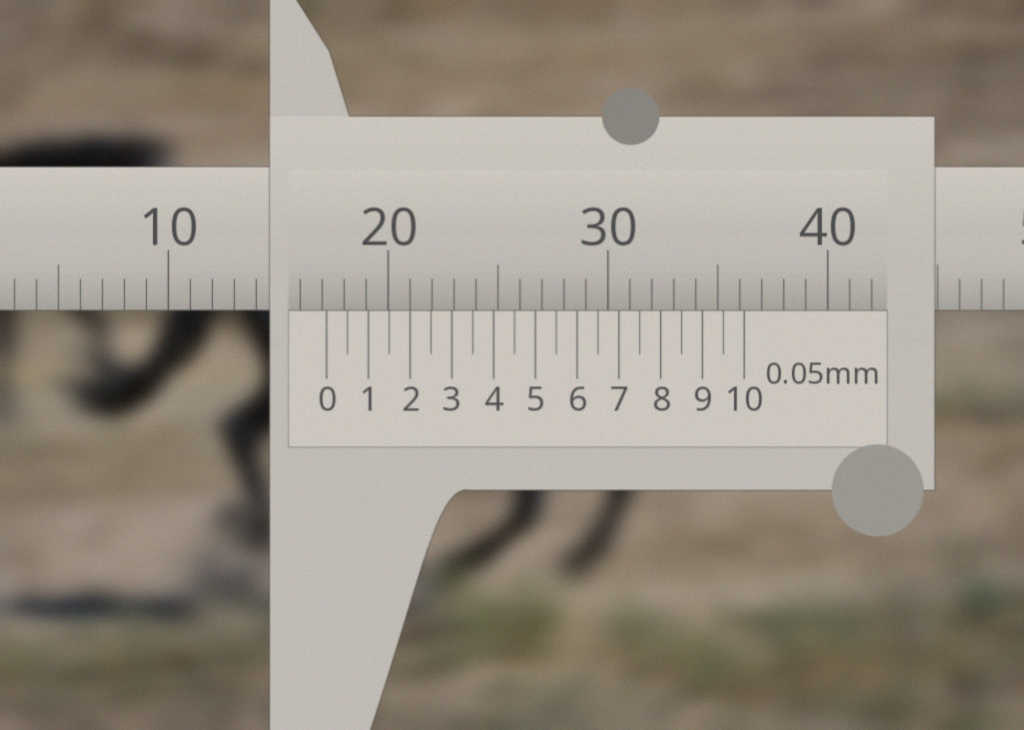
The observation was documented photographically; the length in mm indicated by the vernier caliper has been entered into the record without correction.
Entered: 17.2 mm
